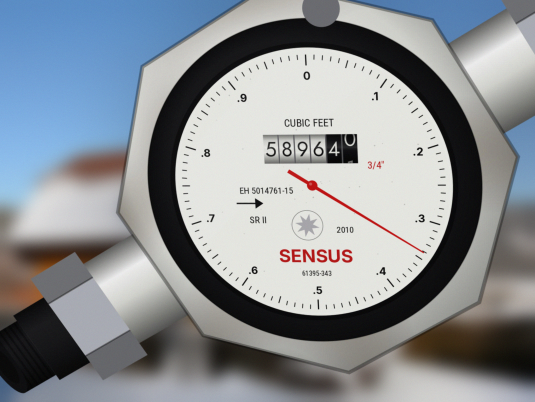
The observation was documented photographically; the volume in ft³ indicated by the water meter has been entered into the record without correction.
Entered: 589640.34 ft³
